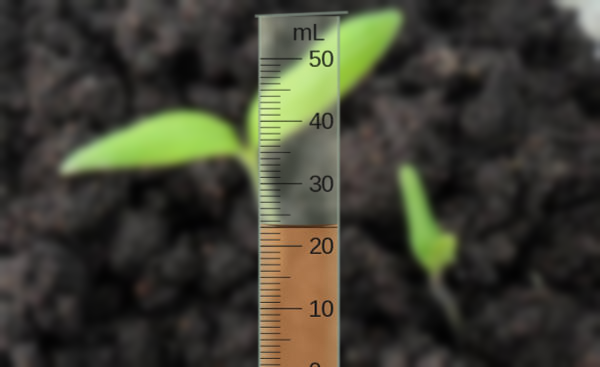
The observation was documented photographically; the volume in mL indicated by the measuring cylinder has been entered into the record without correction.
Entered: 23 mL
